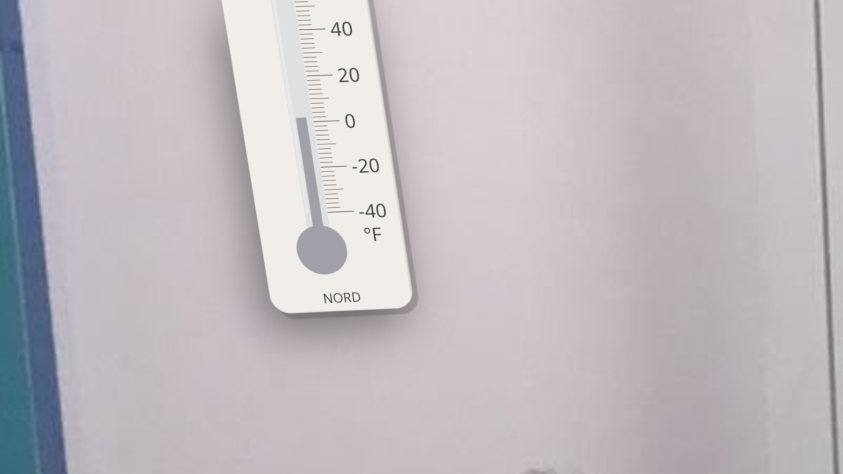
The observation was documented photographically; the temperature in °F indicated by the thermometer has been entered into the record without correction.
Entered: 2 °F
